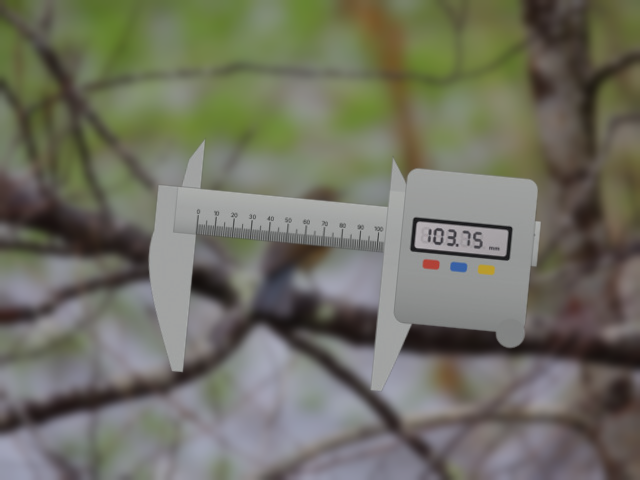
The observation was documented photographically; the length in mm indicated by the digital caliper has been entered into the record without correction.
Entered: 103.75 mm
